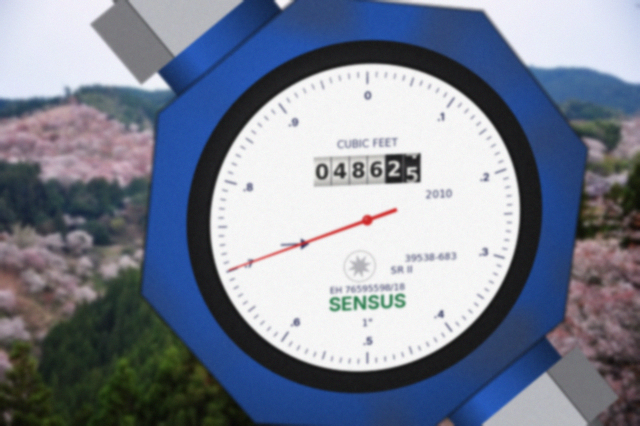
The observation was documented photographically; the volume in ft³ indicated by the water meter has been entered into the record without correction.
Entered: 48624.70 ft³
